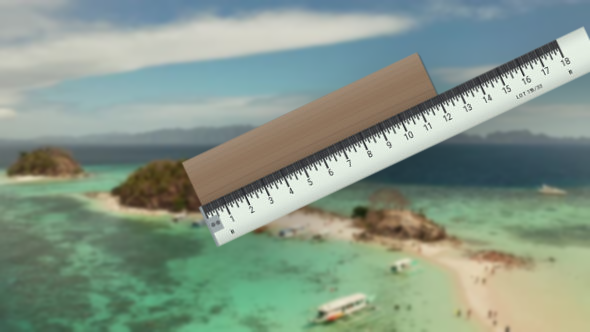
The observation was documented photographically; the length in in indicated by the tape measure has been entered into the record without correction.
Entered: 12 in
